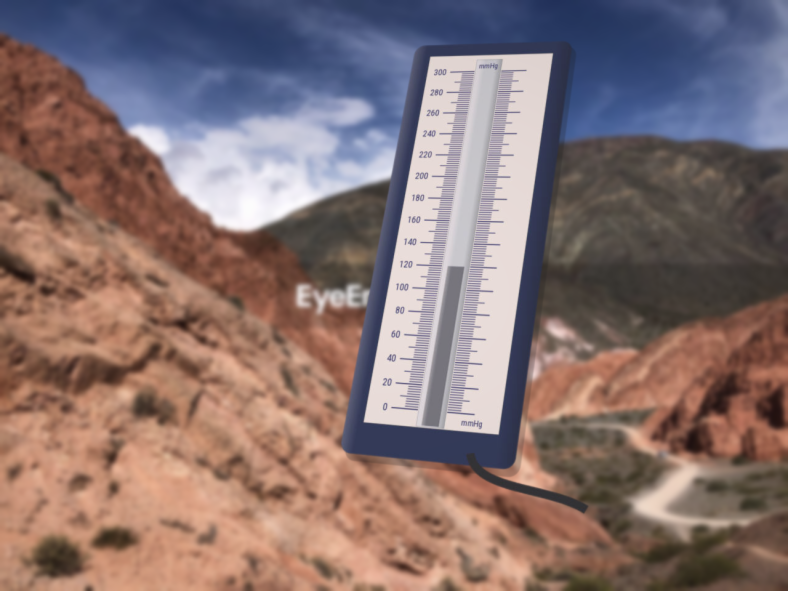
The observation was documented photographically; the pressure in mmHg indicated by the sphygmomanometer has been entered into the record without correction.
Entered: 120 mmHg
